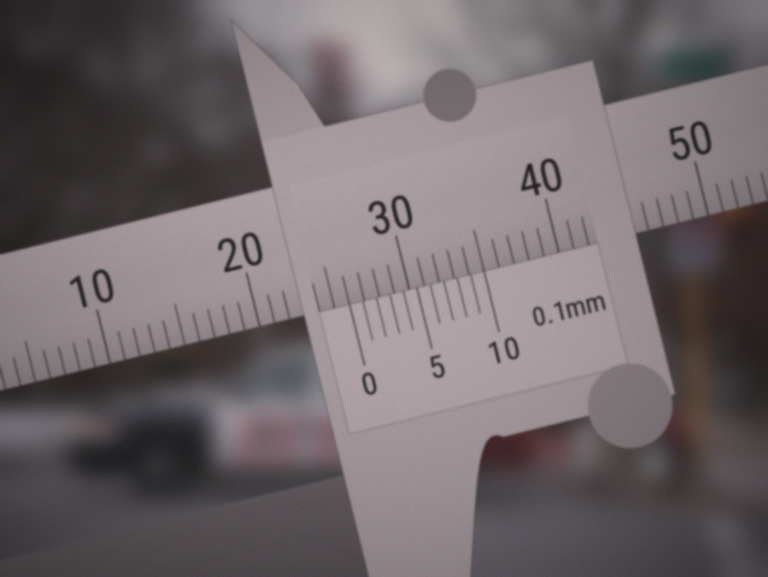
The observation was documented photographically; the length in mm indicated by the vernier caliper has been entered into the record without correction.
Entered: 26.0 mm
